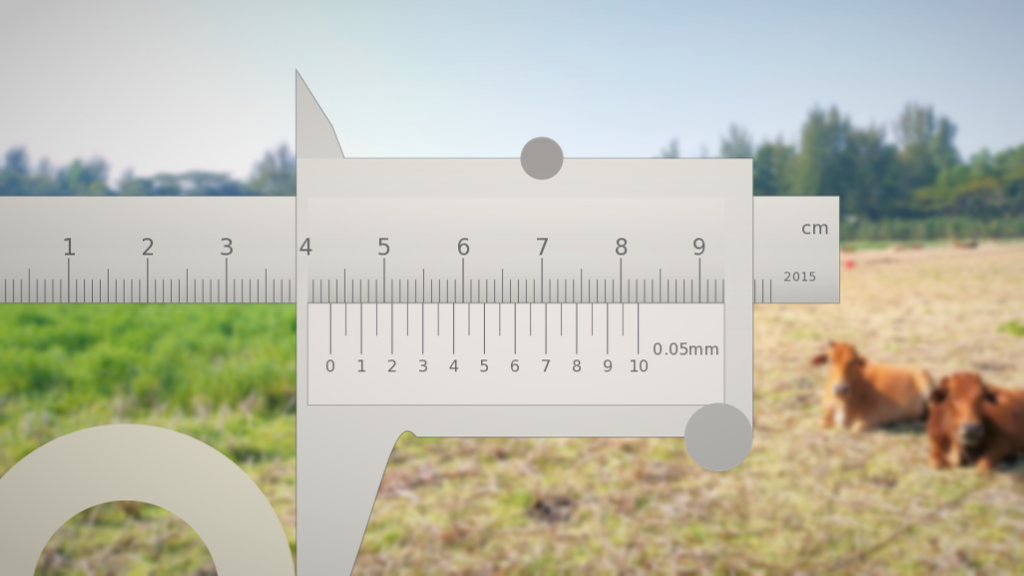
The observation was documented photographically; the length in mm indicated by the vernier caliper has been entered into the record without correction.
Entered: 43.2 mm
